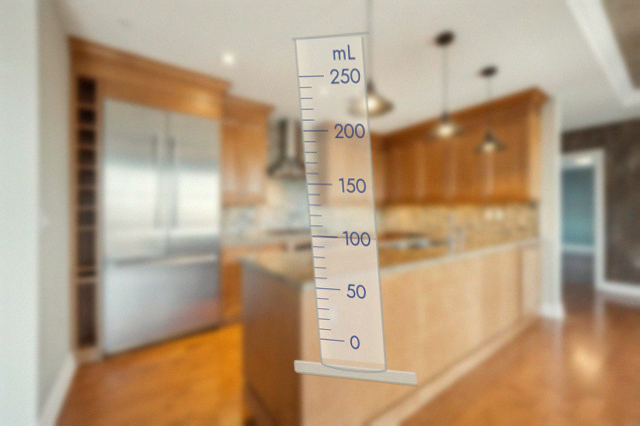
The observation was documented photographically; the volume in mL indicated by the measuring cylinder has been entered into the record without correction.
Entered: 100 mL
